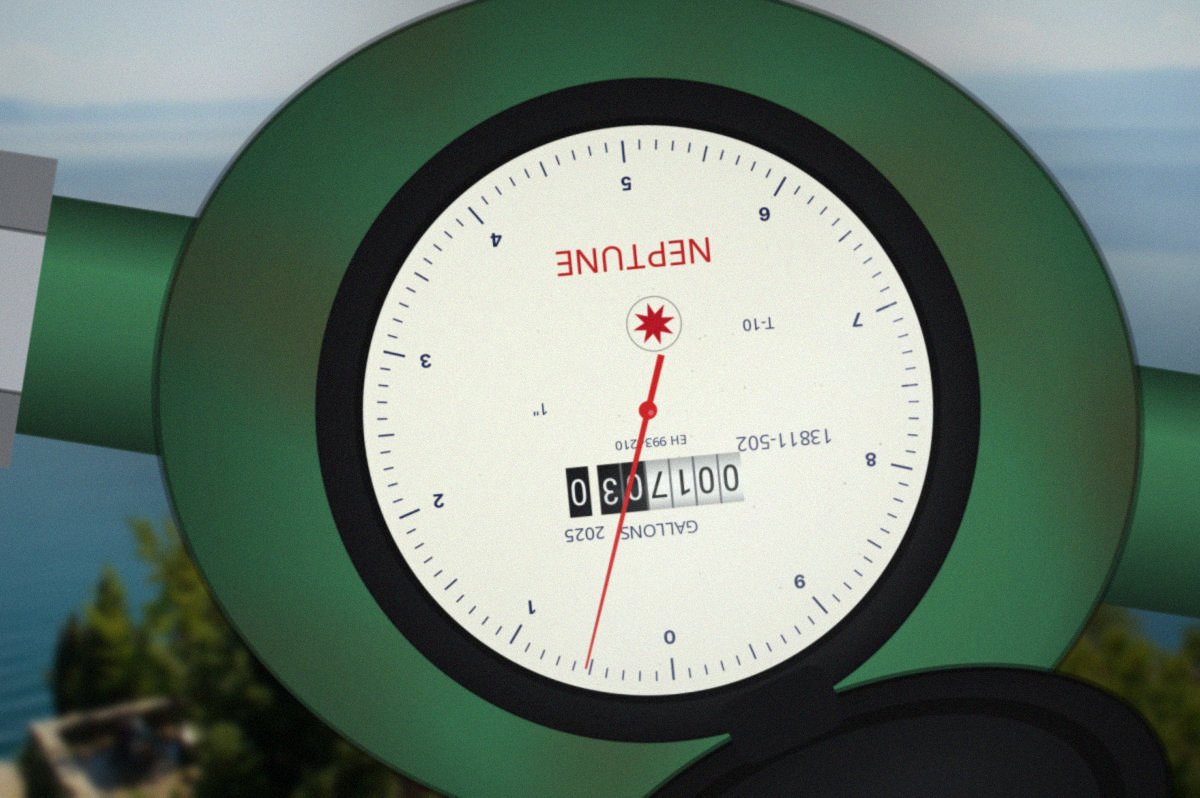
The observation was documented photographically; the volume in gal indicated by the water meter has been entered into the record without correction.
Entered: 17030.5 gal
